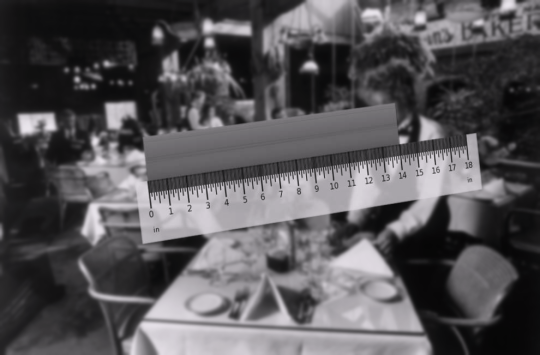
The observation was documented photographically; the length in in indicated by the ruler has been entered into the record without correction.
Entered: 14 in
